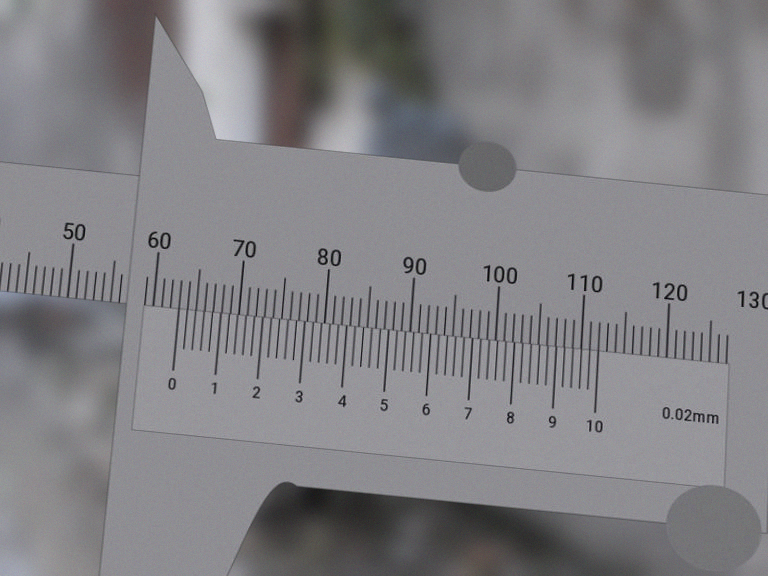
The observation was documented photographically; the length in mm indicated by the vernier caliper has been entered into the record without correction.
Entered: 63.0 mm
